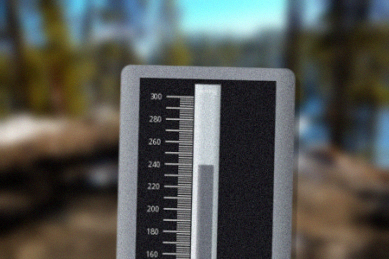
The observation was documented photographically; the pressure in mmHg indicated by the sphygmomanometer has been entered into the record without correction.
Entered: 240 mmHg
